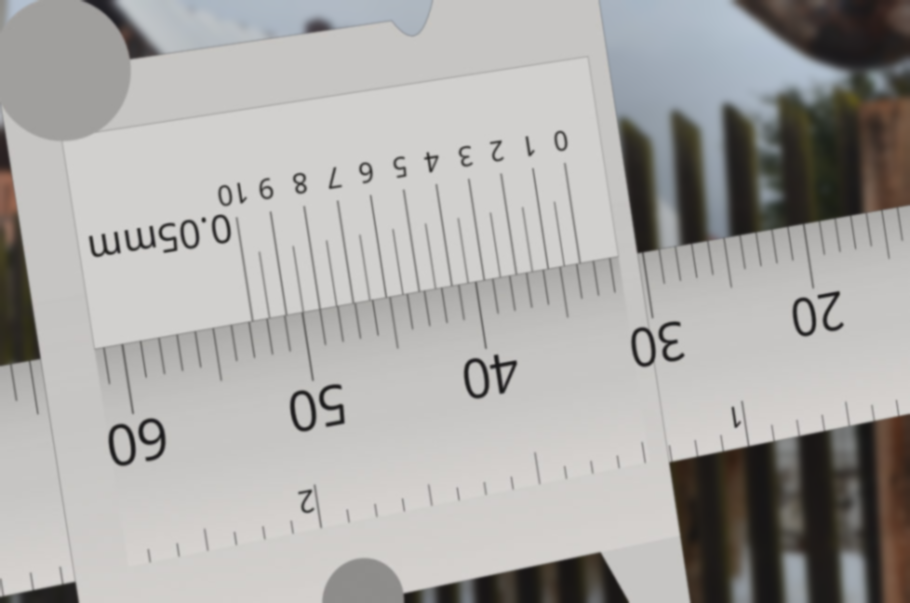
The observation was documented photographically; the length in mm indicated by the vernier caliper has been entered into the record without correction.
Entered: 33.8 mm
